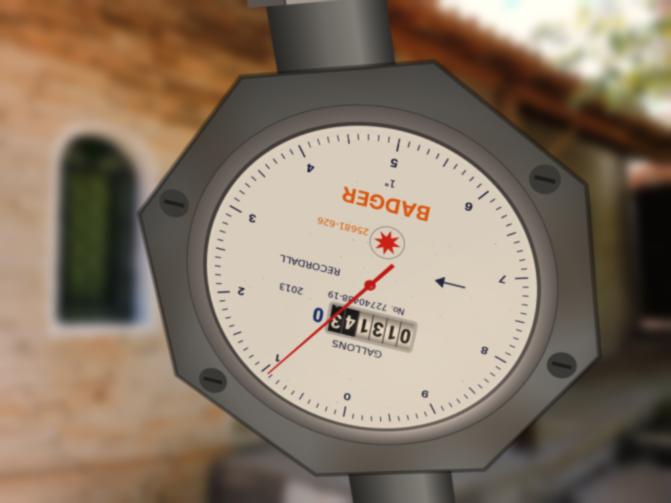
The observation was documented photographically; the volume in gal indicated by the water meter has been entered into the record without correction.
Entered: 131430.9 gal
